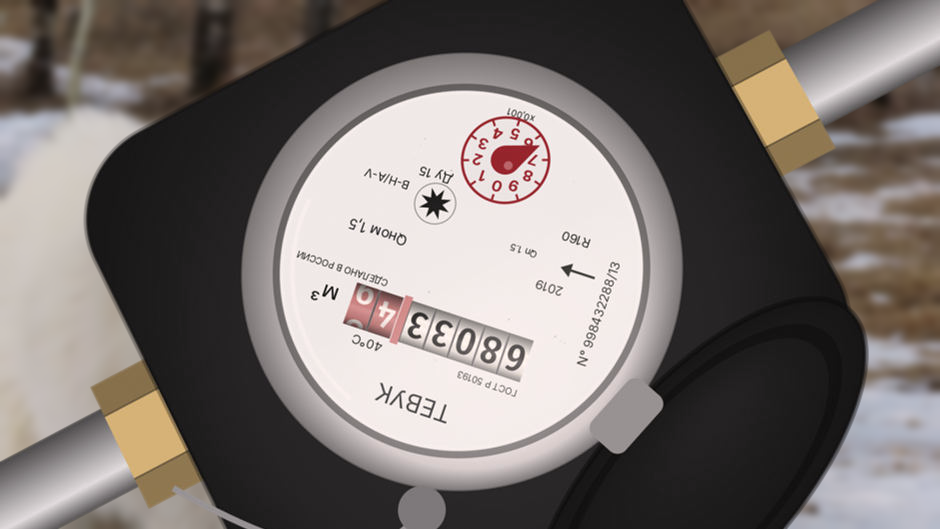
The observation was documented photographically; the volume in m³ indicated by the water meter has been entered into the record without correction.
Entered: 68033.486 m³
